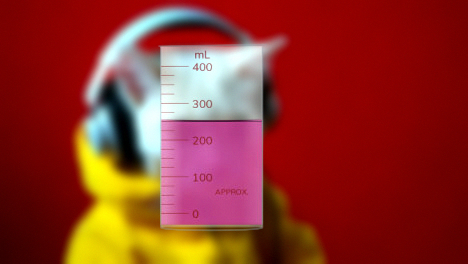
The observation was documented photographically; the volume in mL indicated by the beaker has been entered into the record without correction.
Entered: 250 mL
